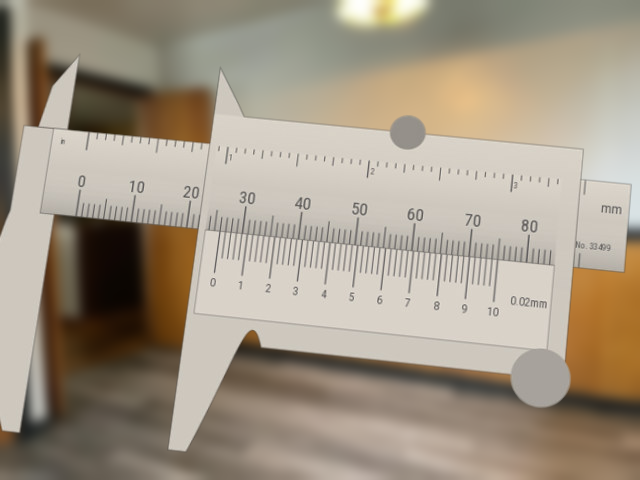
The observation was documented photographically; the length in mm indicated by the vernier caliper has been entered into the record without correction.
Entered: 26.0 mm
